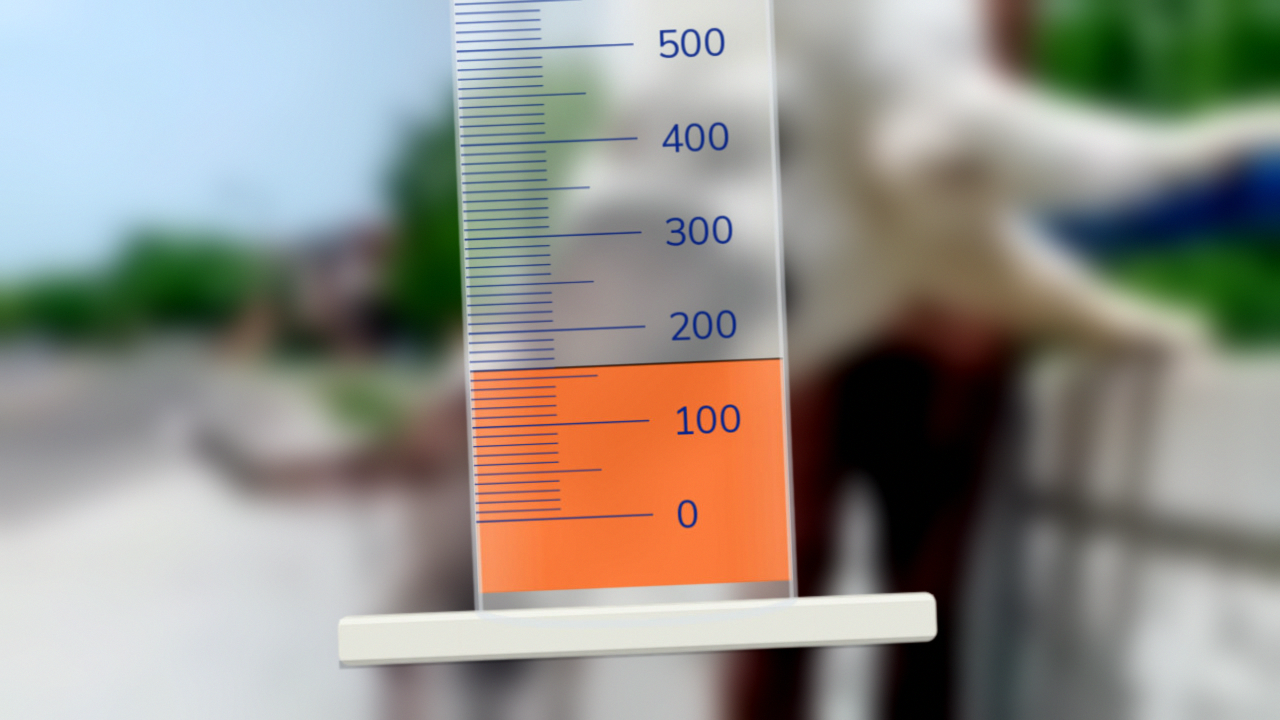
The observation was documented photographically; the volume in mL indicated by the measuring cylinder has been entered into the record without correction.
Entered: 160 mL
